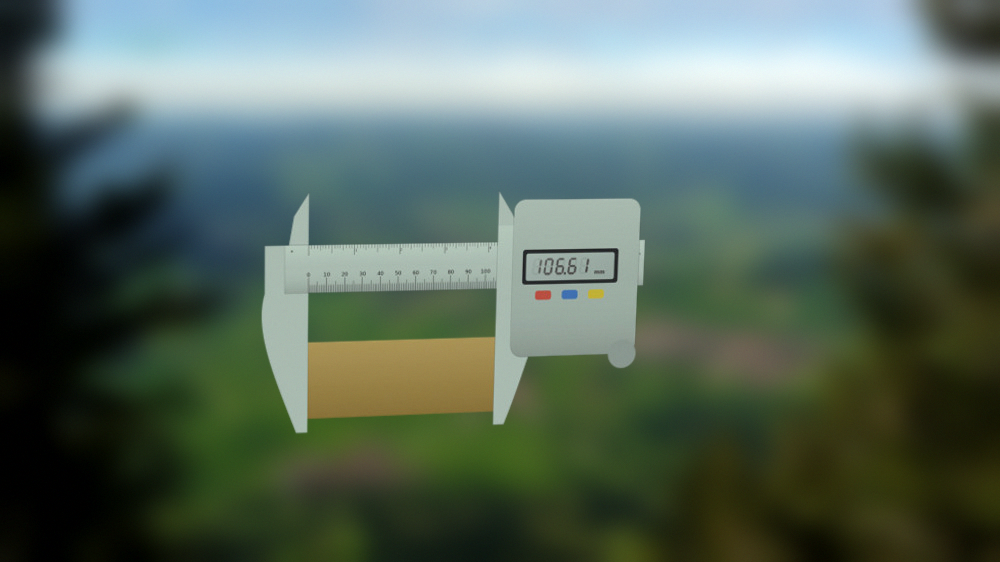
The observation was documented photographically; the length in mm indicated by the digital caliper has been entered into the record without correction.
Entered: 106.61 mm
